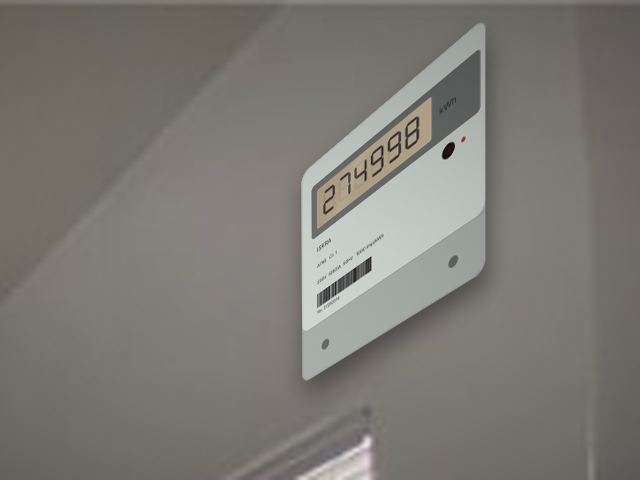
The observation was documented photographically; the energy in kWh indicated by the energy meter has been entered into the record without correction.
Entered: 274998 kWh
